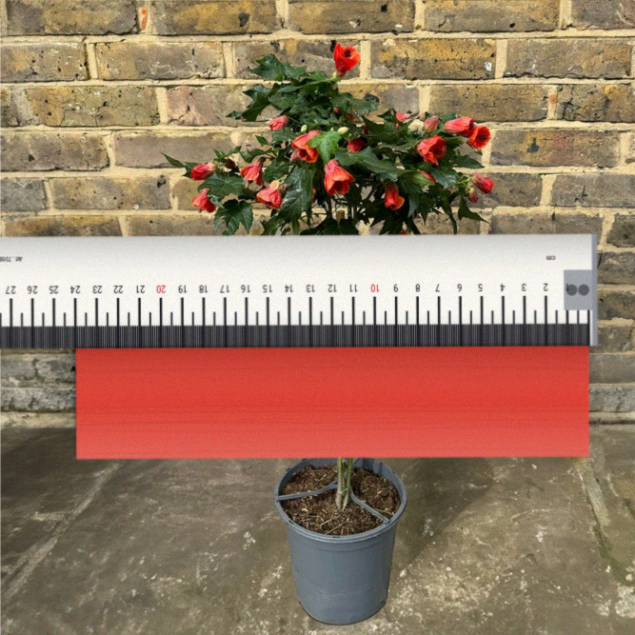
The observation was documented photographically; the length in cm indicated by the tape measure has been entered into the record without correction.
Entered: 24 cm
